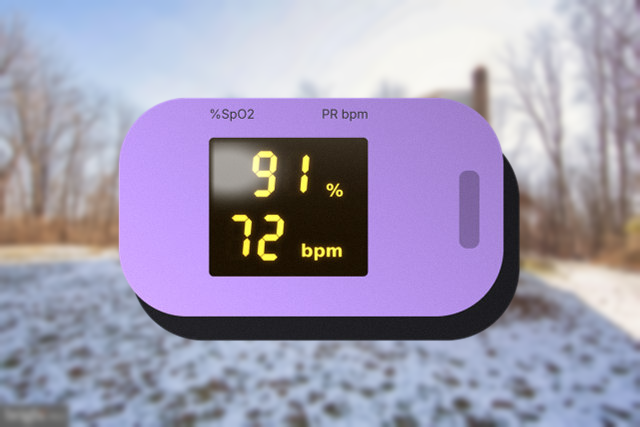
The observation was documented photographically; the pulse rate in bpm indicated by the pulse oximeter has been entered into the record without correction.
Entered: 72 bpm
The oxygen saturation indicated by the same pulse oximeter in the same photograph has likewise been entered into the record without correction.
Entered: 91 %
